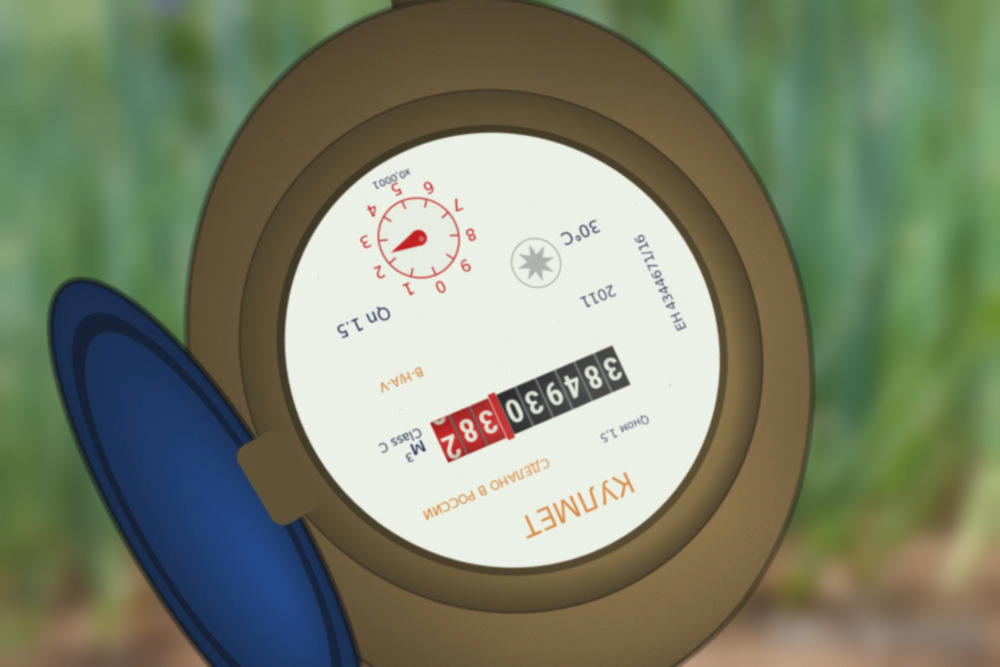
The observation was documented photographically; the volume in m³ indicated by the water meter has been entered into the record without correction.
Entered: 384930.3822 m³
